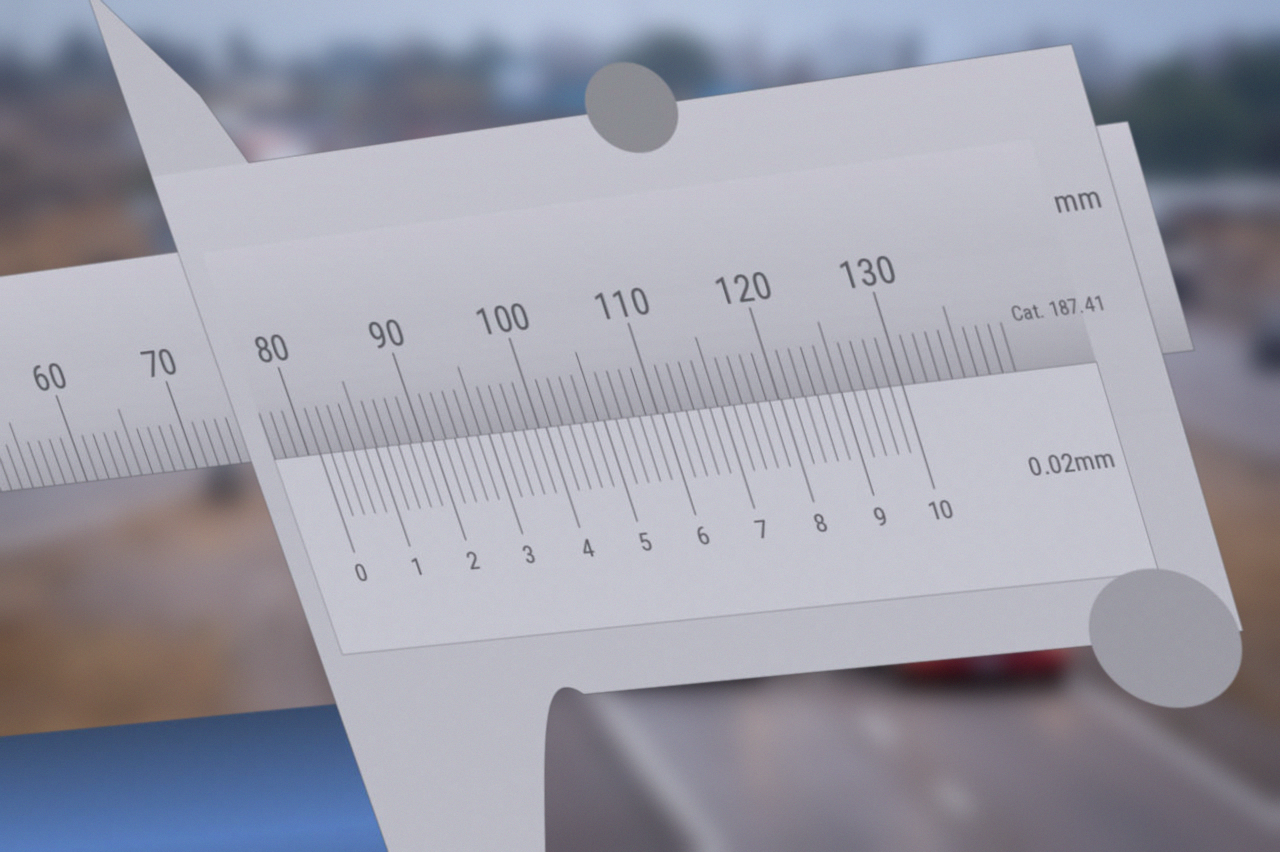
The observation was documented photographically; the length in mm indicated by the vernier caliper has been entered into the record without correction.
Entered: 81.0 mm
